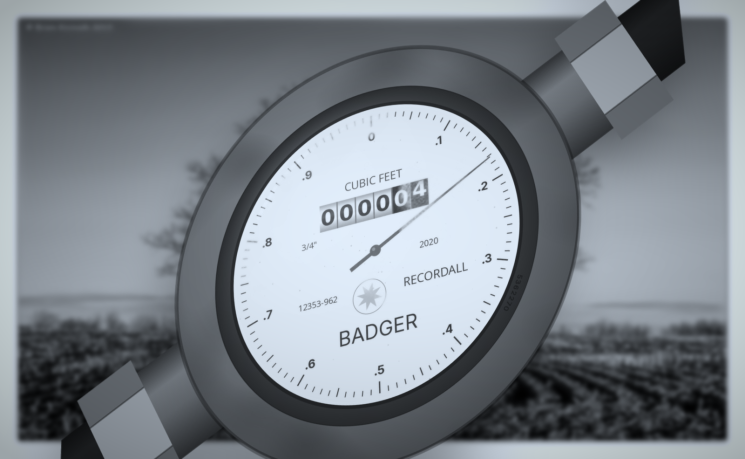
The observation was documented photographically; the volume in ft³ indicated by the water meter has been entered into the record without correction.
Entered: 4.17 ft³
